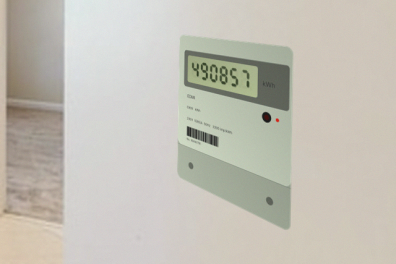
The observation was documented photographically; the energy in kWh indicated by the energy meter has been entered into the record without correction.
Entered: 490857 kWh
